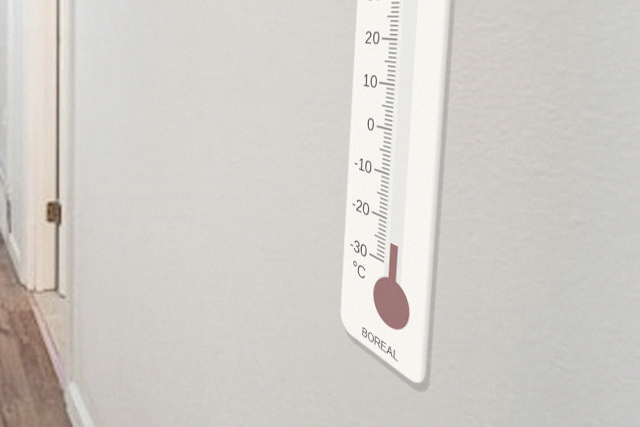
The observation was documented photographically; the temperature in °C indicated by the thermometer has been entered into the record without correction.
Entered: -25 °C
